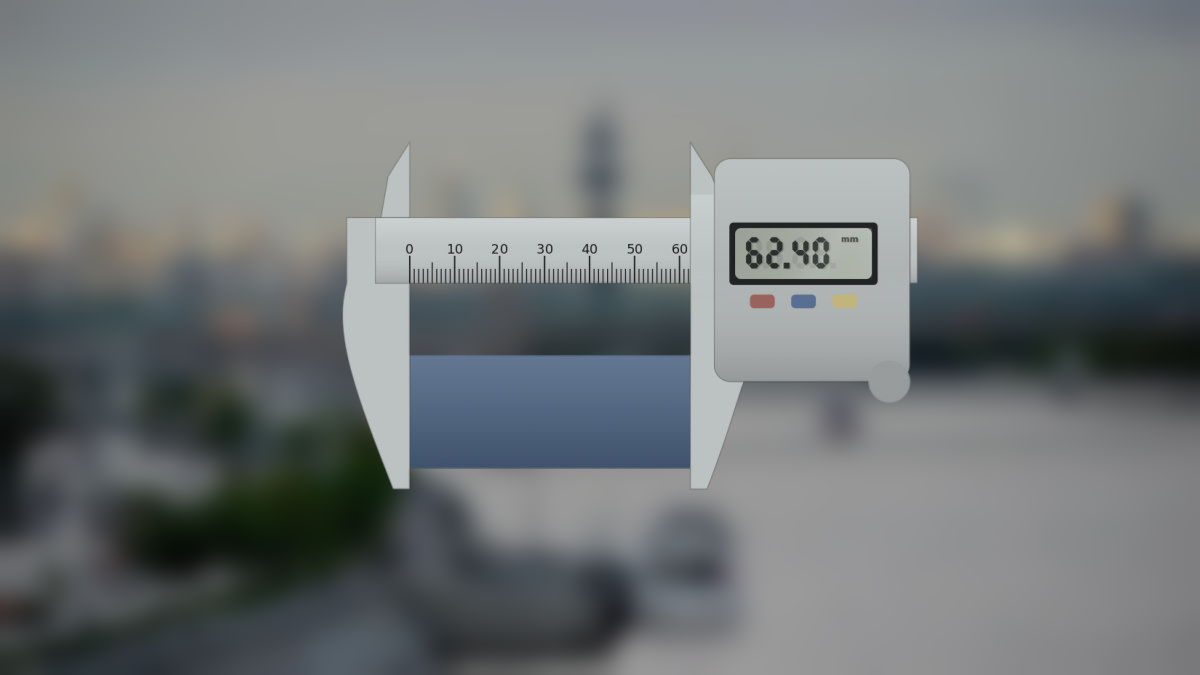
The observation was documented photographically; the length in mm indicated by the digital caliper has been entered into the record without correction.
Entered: 62.40 mm
